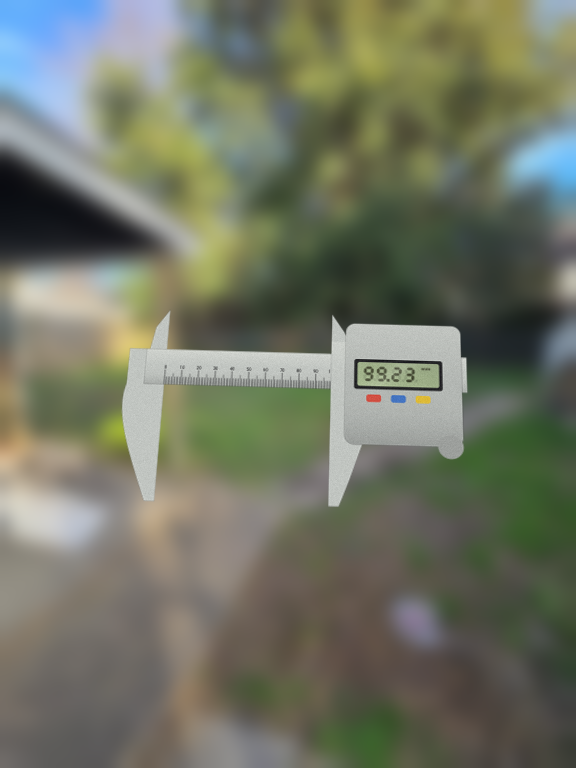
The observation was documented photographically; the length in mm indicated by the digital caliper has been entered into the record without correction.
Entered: 99.23 mm
